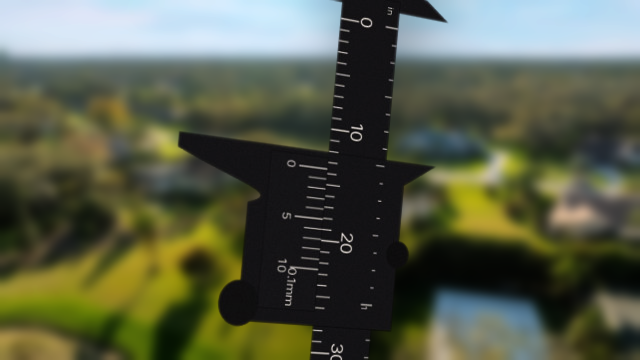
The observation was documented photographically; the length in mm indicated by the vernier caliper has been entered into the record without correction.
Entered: 13.6 mm
